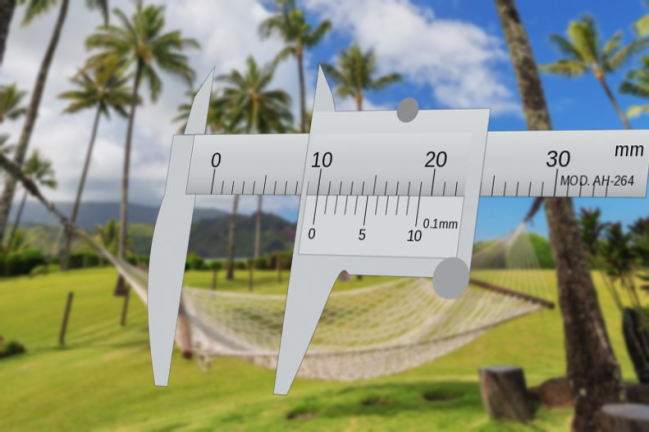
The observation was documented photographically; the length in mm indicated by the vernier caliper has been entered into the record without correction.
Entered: 10.0 mm
